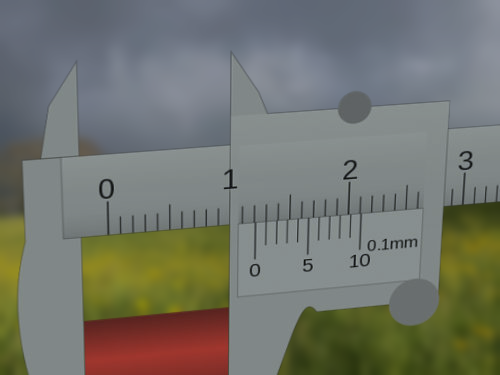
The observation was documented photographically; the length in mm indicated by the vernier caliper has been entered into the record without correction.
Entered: 12.1 mm
